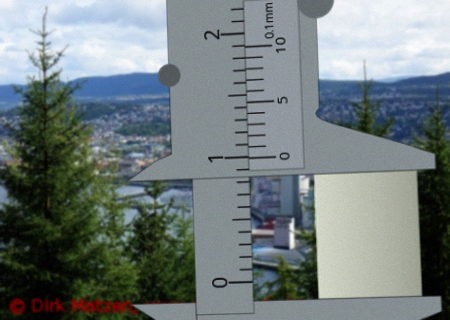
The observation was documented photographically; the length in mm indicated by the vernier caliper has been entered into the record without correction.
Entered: 9.9 mm
